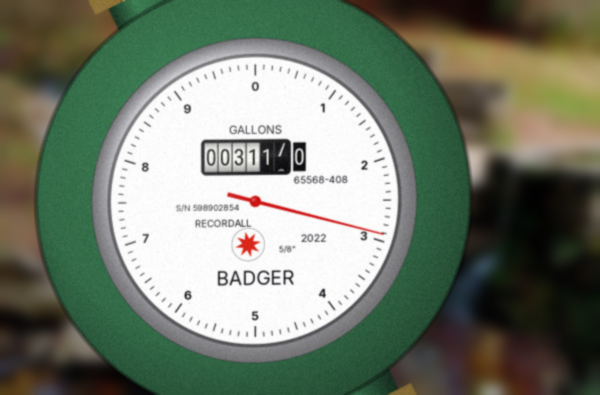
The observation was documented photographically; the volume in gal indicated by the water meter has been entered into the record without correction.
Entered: 31172.9 gal
